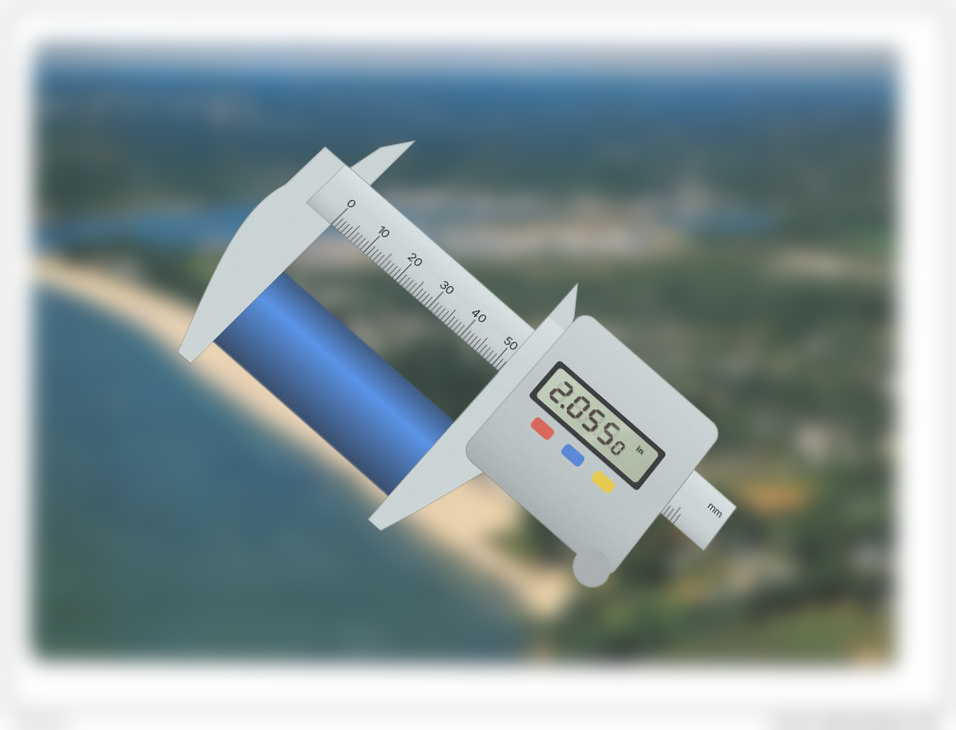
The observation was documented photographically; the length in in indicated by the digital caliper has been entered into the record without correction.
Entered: 2.0550 in
